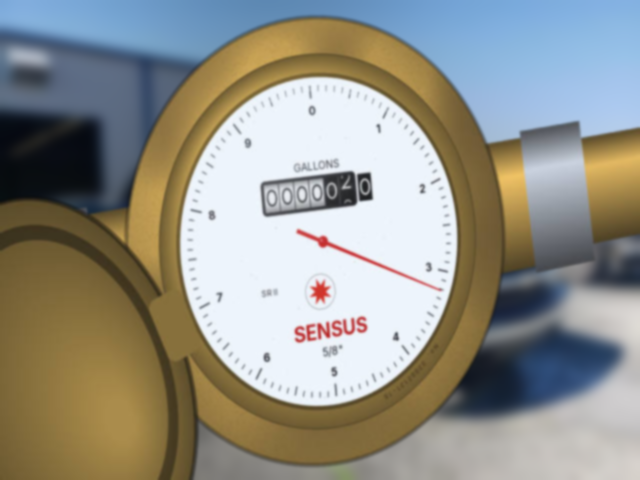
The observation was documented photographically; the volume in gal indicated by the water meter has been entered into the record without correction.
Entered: 23.2 gal
